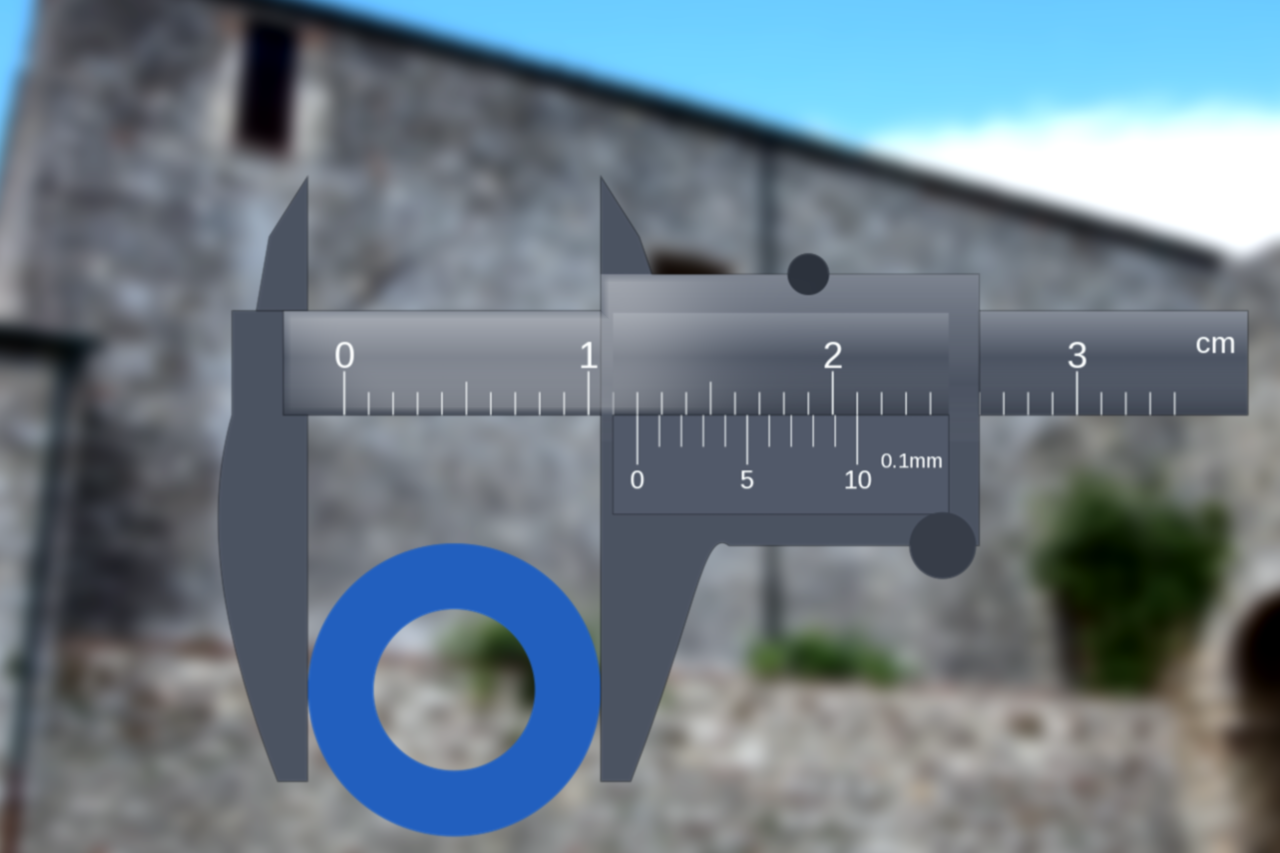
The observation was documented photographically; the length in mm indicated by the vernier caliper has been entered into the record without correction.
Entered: 12.0 mm
